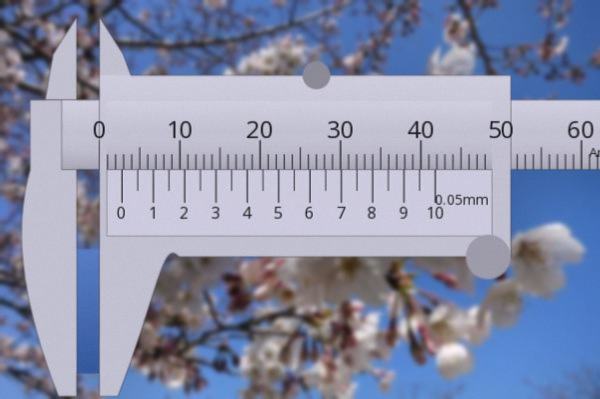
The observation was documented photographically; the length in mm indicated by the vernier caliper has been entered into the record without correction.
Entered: 2.8 mm
